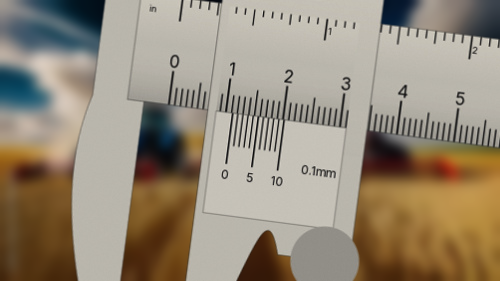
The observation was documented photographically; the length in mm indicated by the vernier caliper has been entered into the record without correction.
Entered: 11.2 mm
